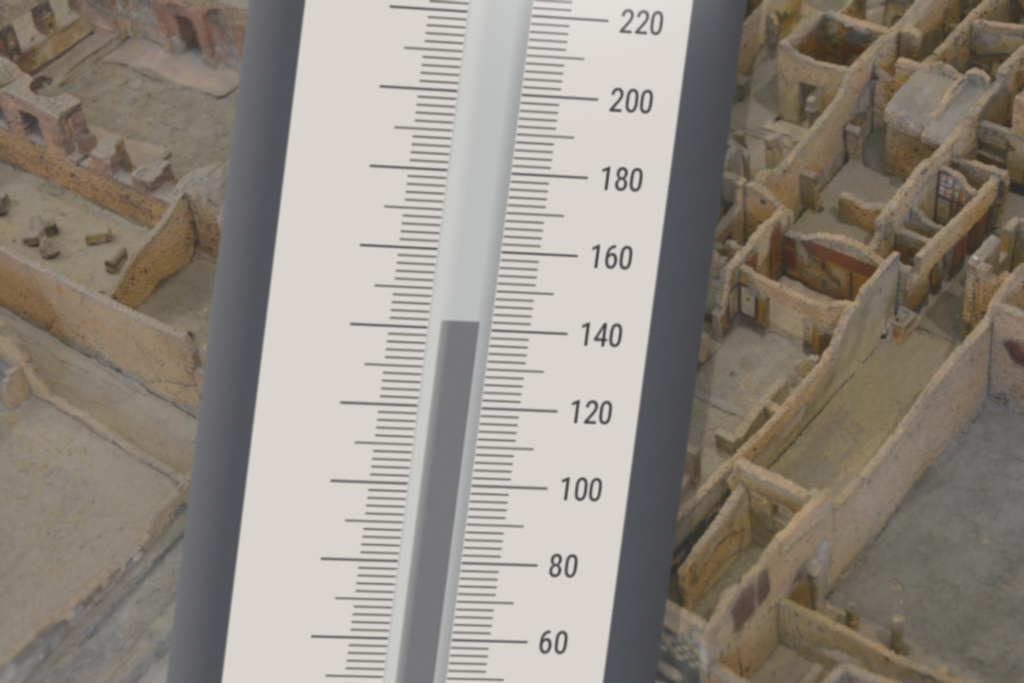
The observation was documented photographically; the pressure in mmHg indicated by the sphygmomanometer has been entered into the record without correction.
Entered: 142 mmHg
